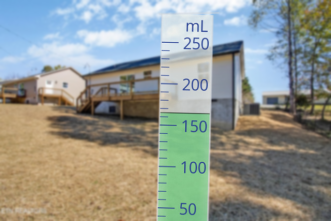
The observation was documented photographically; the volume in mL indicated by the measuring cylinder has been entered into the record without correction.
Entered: 165 mL
